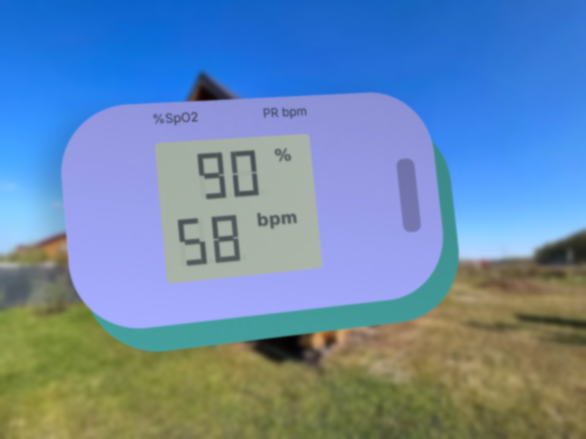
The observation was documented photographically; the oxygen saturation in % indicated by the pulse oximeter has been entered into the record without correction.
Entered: 90 %
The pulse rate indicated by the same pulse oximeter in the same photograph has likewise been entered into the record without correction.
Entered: 58 bpm
